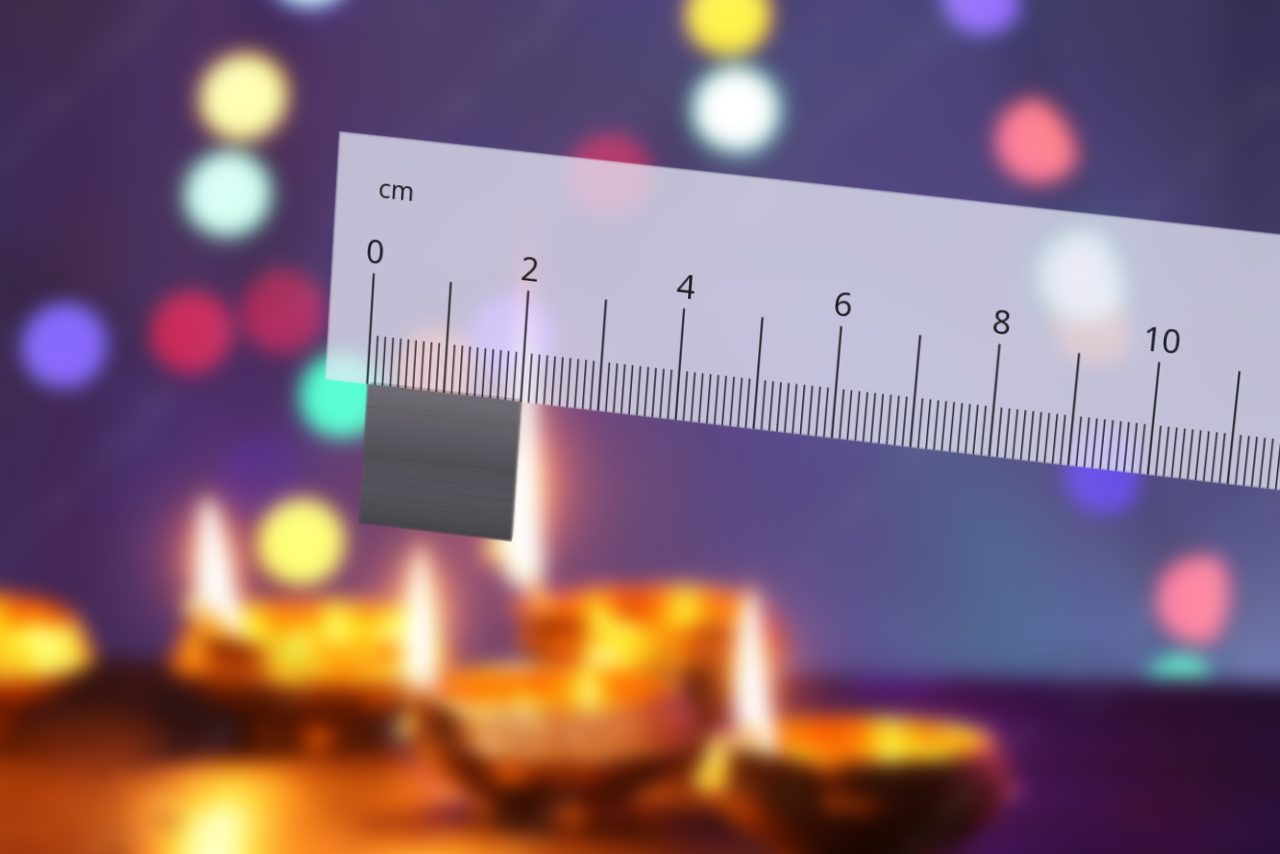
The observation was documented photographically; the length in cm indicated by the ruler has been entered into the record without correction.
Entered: 2 cm
